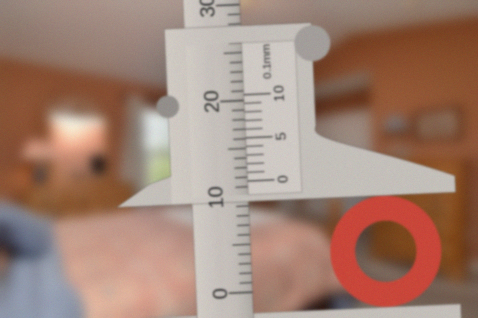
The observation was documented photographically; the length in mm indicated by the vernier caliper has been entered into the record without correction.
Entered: 11.6 mm
